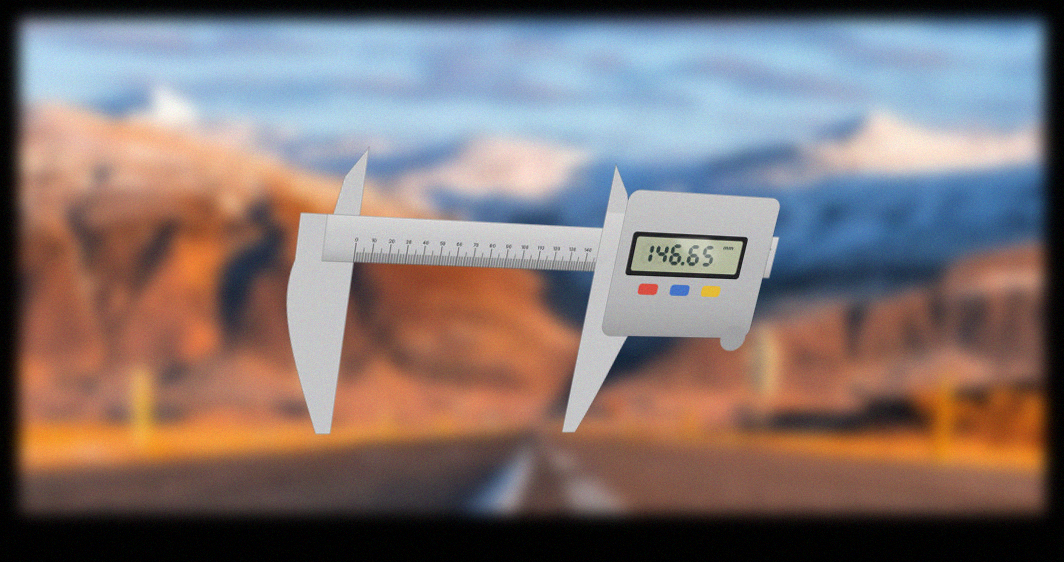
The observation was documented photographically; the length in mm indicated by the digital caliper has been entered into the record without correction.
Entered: 146.65 mm
